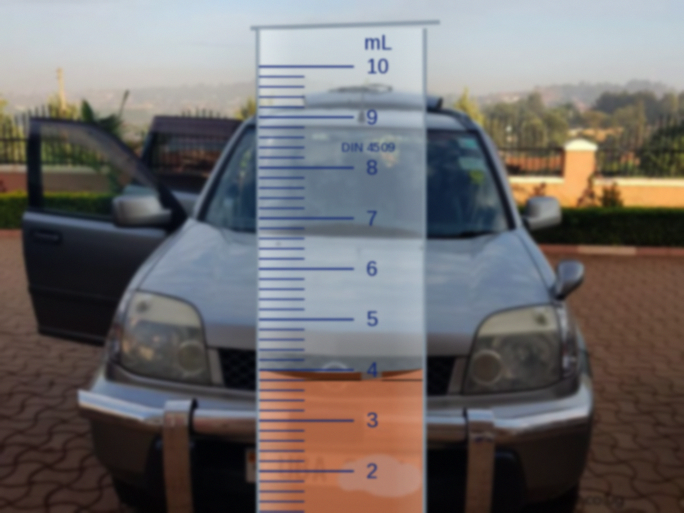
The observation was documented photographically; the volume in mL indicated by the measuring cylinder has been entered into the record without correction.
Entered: 3.8 mL
